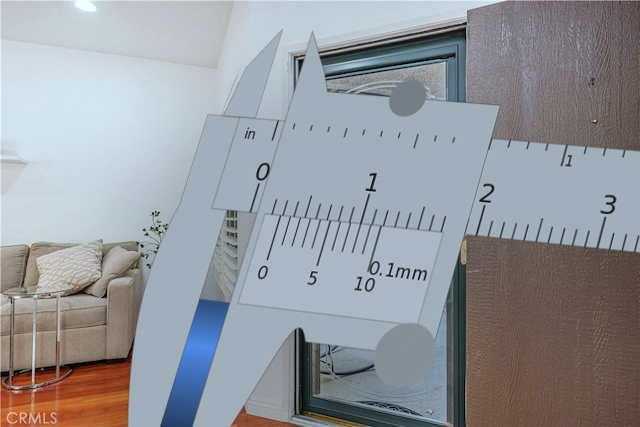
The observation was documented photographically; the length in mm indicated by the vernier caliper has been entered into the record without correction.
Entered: 2.8 mm
